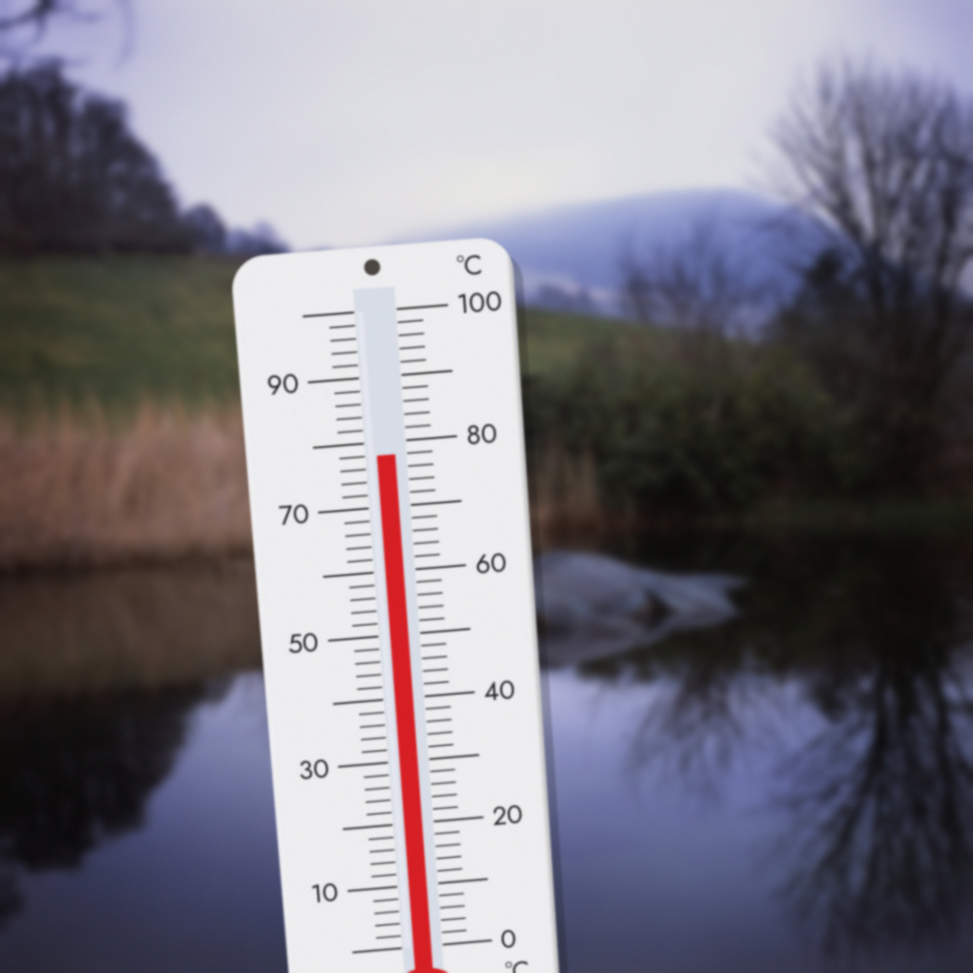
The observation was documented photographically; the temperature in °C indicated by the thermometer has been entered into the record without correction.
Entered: 78 °C
